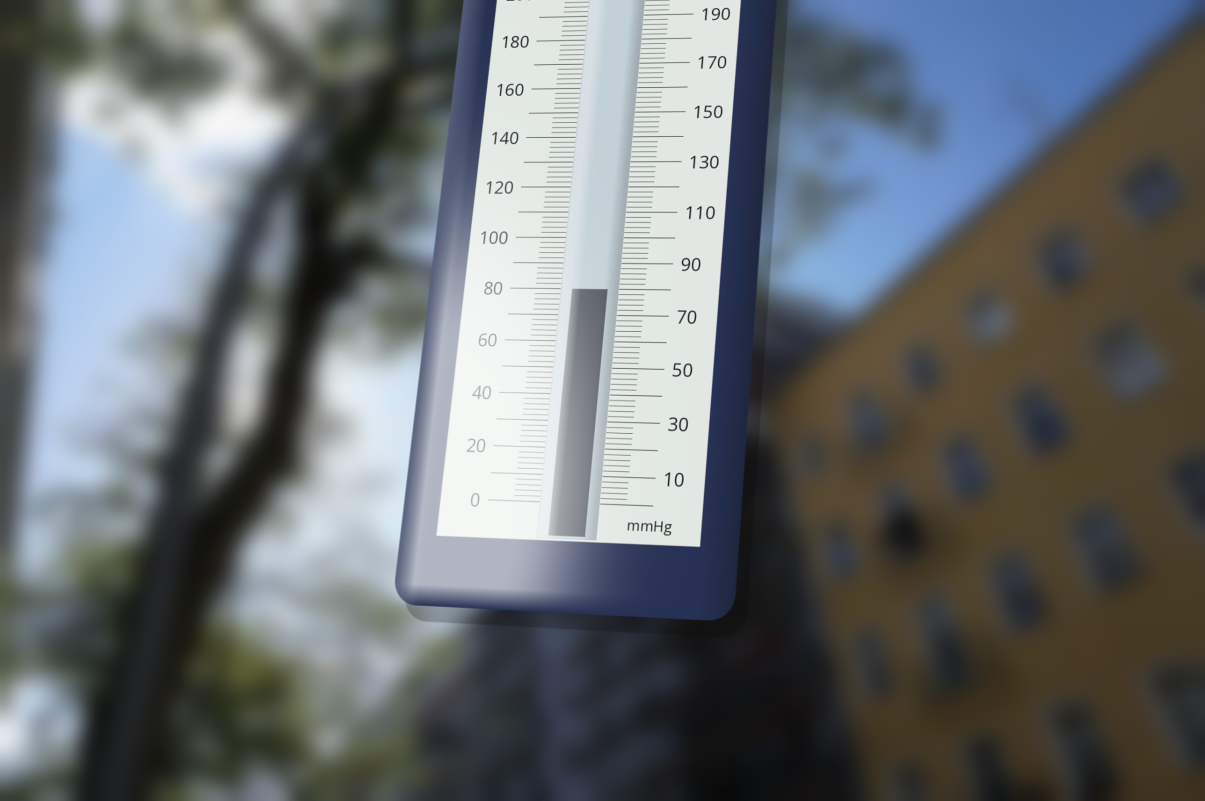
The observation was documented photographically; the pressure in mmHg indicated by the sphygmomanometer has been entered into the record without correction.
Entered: 80 mmHg
